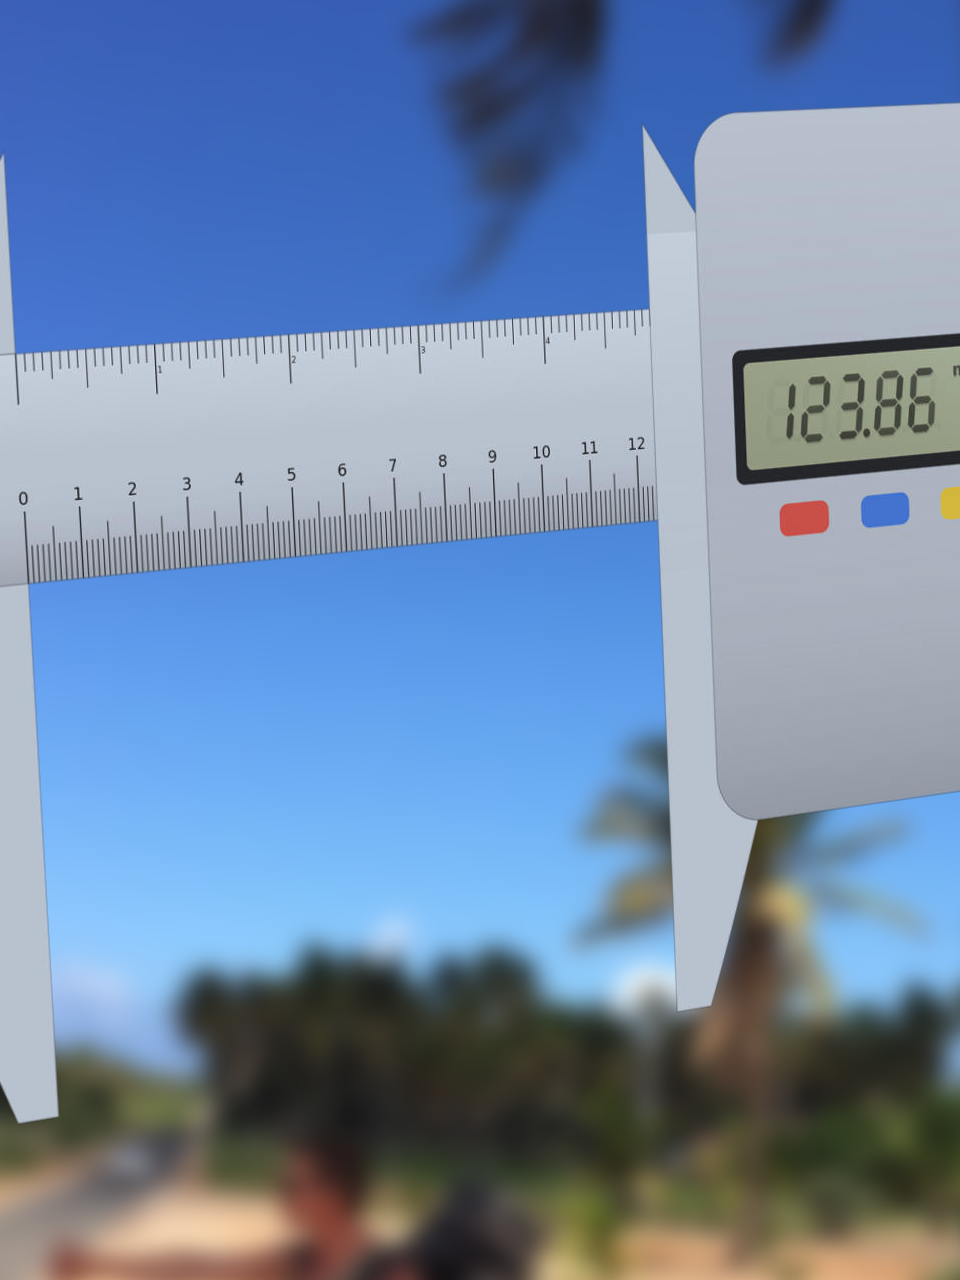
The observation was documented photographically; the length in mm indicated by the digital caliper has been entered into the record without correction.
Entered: 123.86 mm
